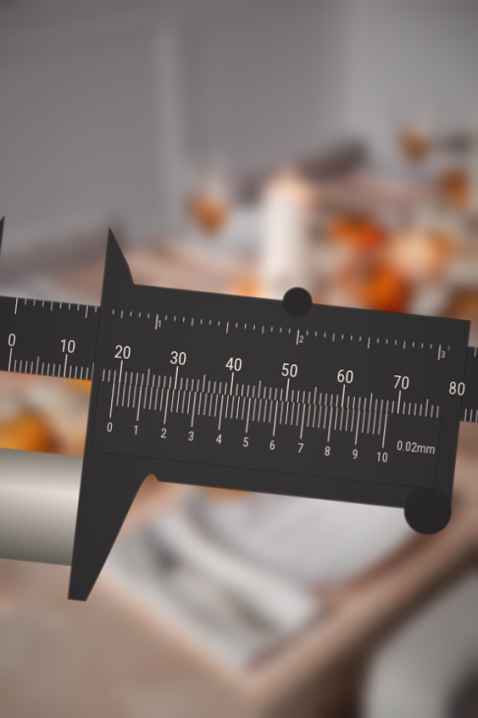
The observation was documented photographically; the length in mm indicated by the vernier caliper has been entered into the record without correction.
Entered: 19.0 mm
